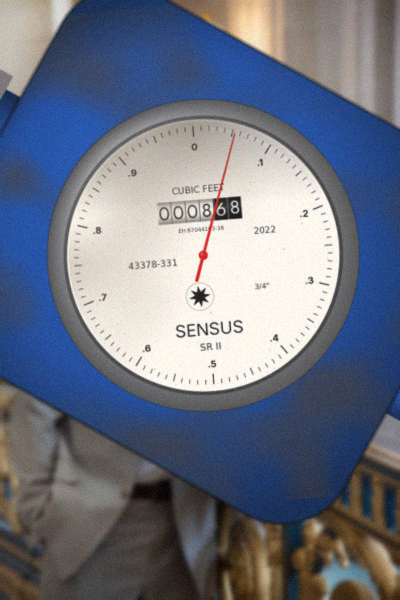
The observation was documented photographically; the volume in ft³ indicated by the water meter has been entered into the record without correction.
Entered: 868.05 ft³
